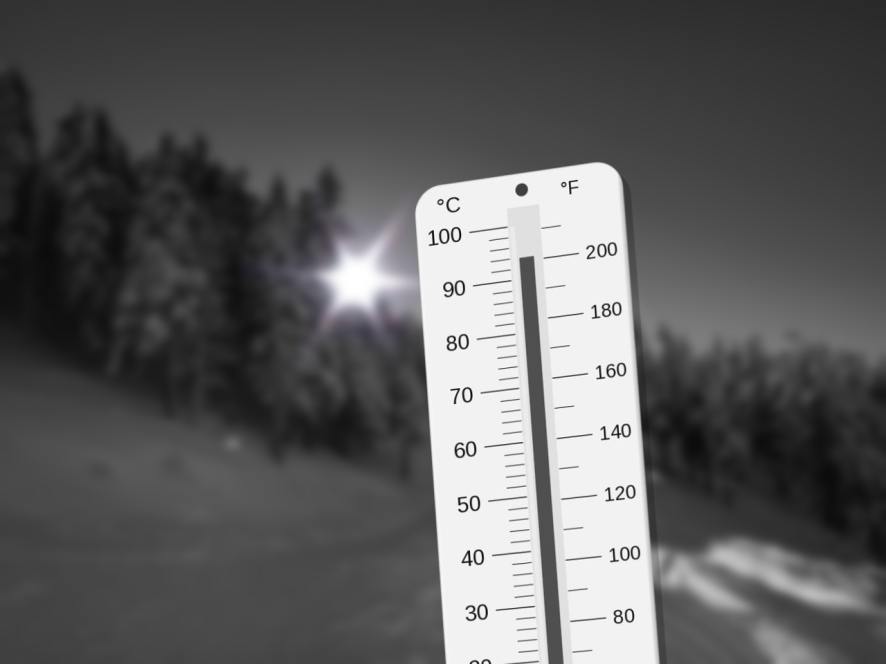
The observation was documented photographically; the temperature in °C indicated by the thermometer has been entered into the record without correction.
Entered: 94 °C
